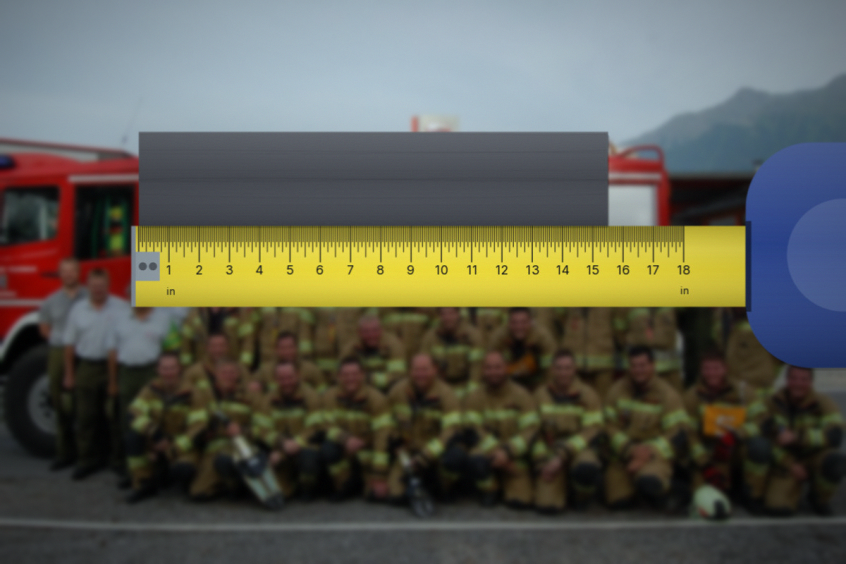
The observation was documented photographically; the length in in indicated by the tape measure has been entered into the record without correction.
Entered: 15.5 in
